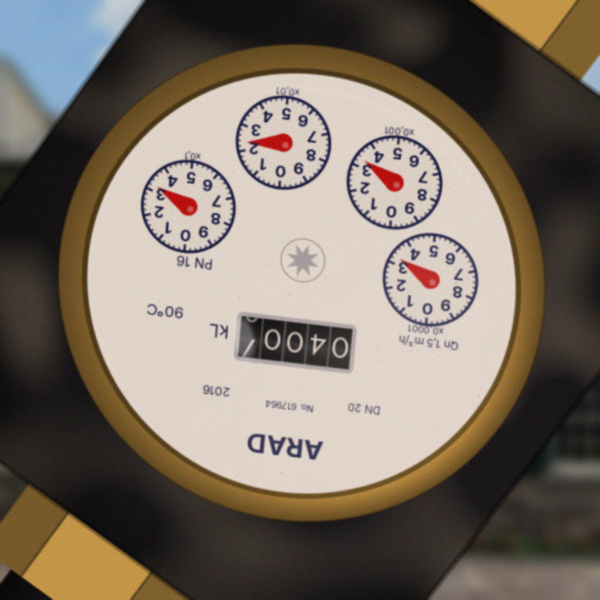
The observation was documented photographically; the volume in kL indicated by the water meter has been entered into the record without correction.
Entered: 4007.3233 kL
